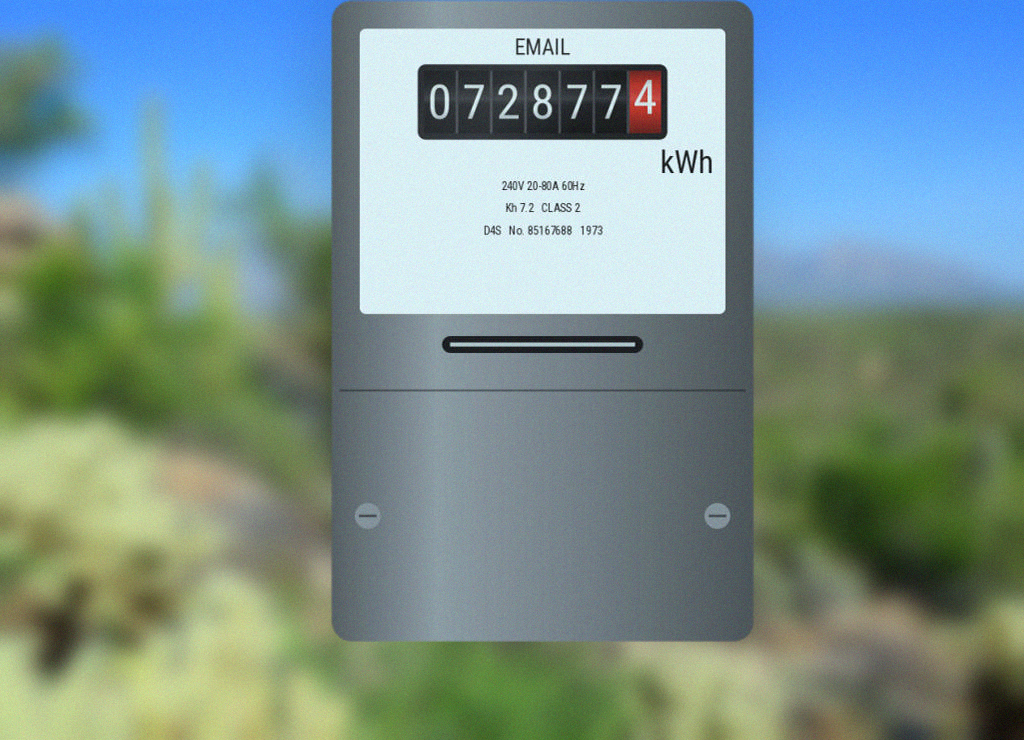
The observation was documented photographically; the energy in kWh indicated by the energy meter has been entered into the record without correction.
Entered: 72877.4 kWh
